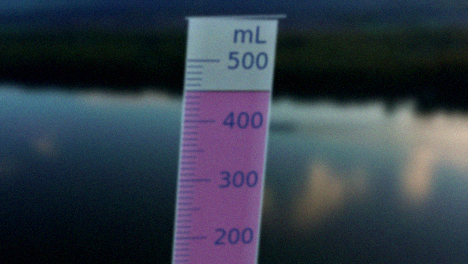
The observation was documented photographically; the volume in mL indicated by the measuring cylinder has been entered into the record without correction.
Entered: 450 mL
